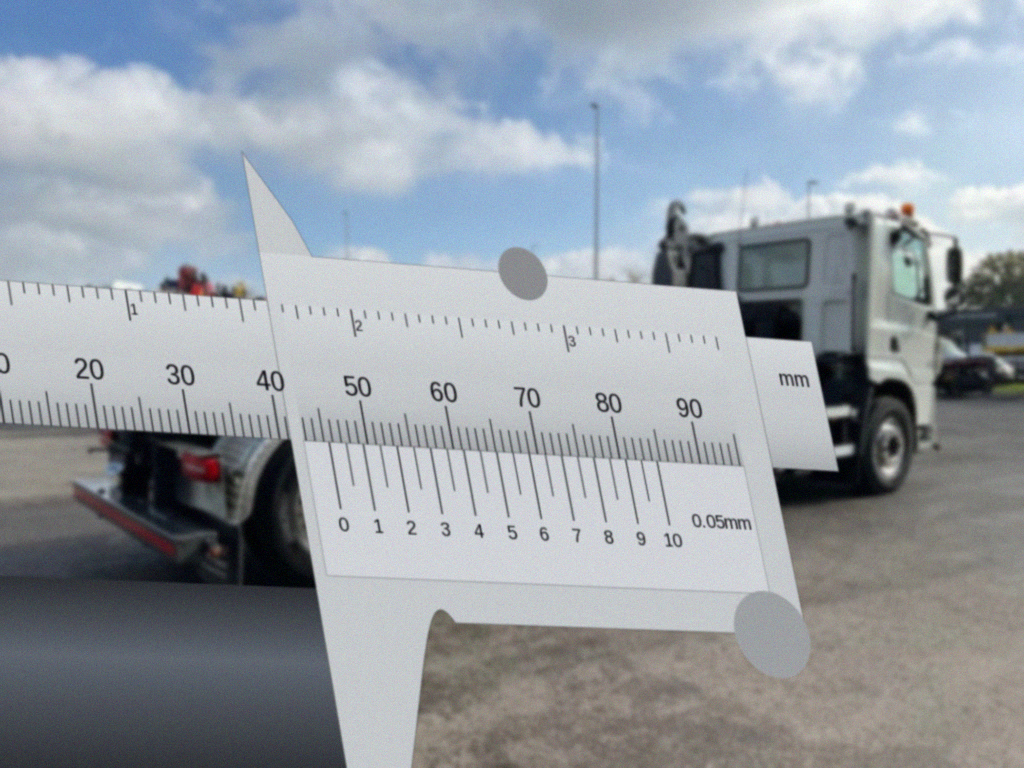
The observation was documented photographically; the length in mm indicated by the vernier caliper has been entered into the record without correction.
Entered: 45.6 mm
